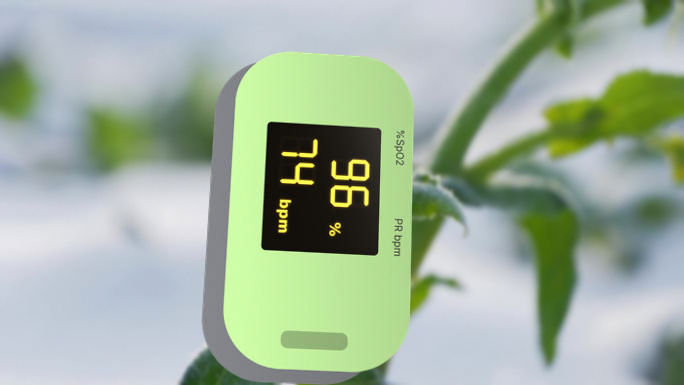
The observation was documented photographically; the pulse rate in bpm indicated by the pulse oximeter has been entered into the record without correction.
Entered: 74 bpm
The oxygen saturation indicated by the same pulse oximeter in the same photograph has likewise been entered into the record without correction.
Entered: 96 %
